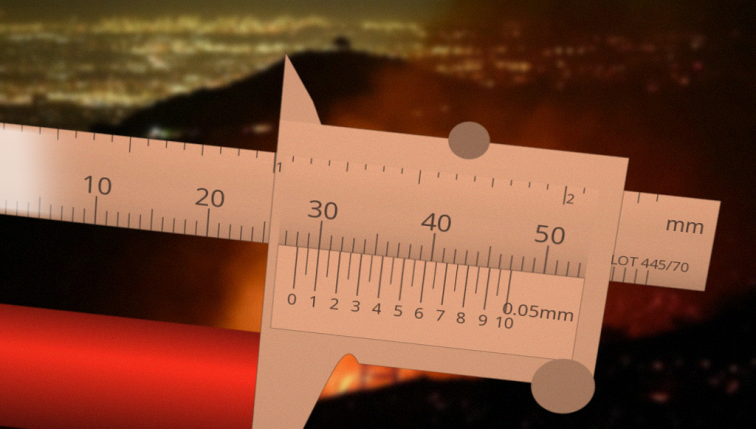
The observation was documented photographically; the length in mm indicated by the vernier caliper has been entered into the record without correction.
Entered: 28.1 mm
